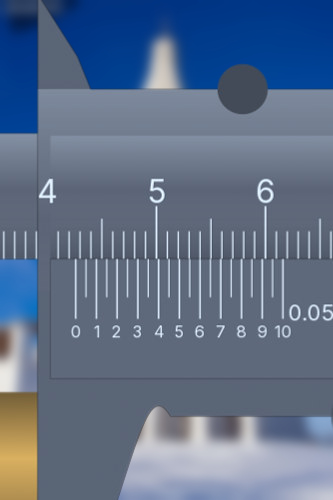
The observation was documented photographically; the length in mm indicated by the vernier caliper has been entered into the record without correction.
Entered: 42.6 mm
